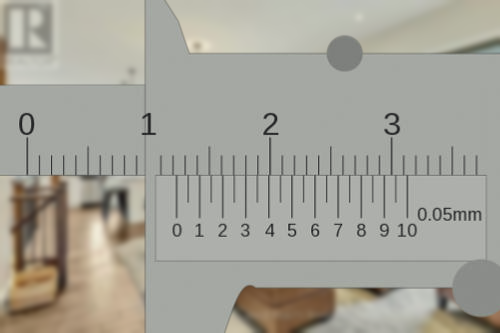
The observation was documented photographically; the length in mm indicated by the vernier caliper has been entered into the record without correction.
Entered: 12.3 mm
